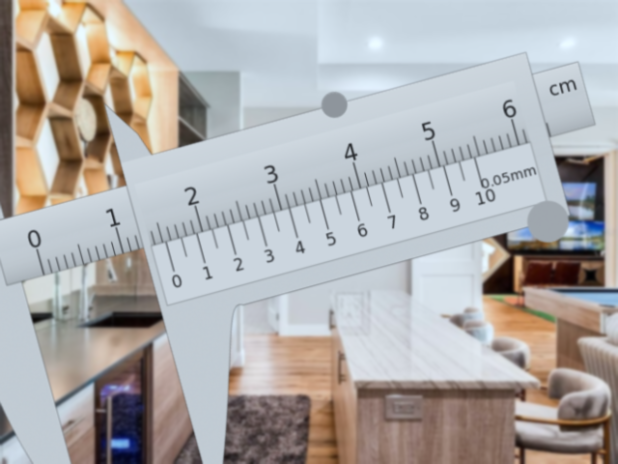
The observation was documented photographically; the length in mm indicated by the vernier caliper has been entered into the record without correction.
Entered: 15.4 mm
